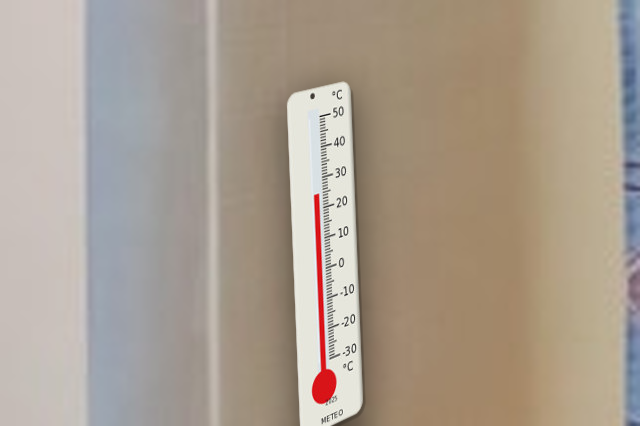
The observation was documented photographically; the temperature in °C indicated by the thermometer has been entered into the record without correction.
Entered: 25 °C
